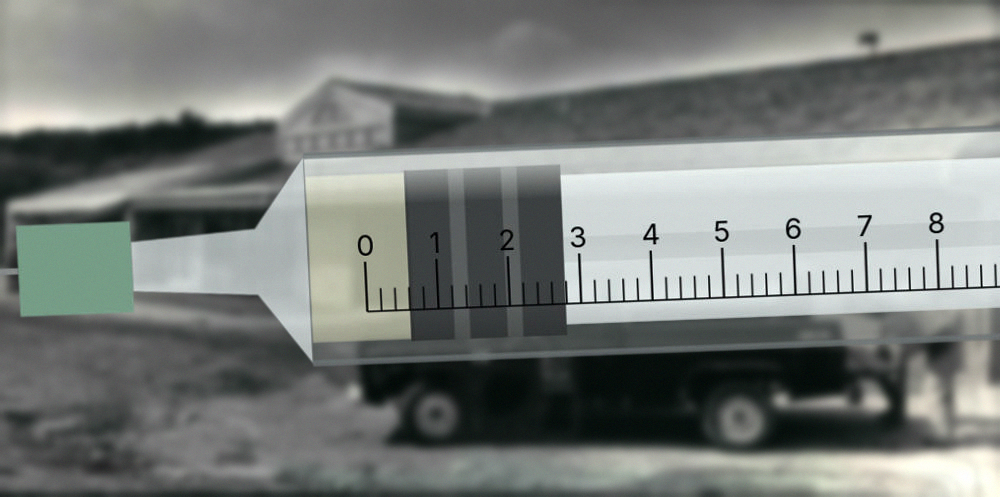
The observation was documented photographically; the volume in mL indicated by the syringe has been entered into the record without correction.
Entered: 0.6 mL
